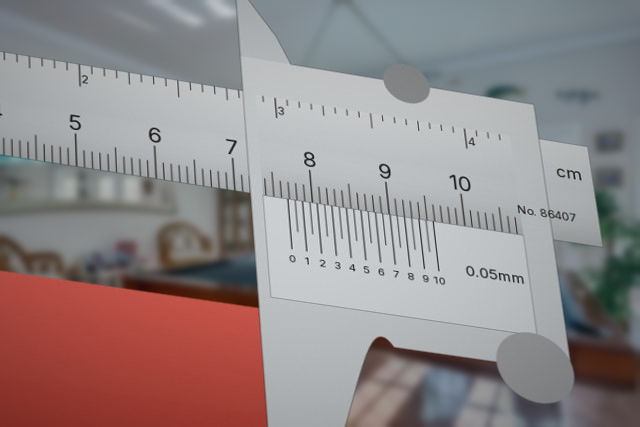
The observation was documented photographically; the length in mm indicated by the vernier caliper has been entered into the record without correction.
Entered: 76.8 mm
